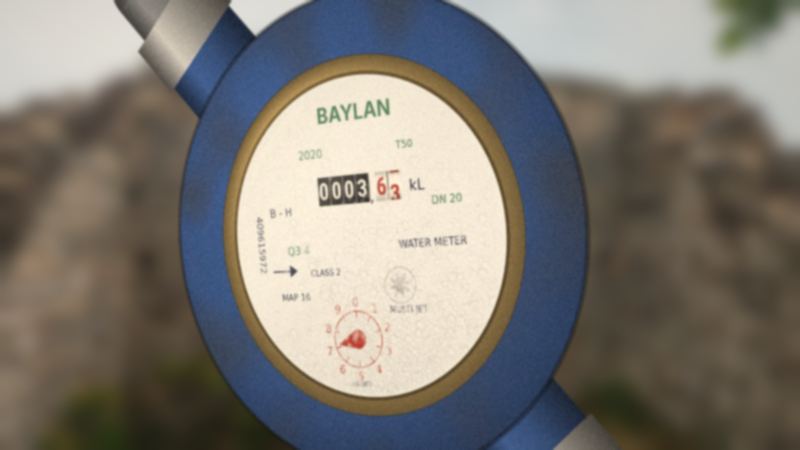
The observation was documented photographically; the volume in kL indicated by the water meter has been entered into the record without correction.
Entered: 3.627 kL
